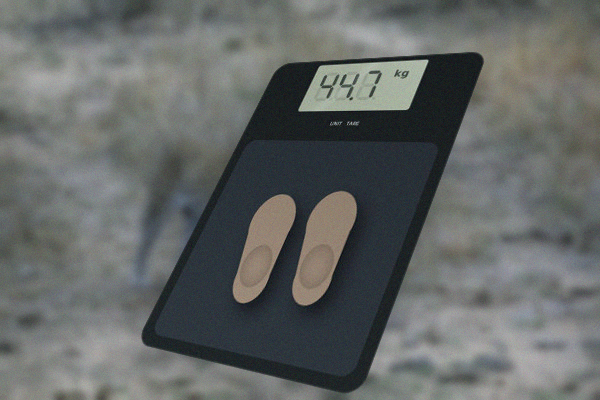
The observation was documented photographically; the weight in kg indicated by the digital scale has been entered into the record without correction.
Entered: 44.7 kg
